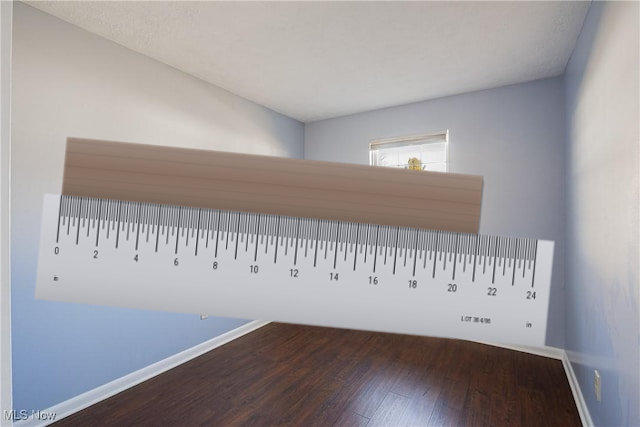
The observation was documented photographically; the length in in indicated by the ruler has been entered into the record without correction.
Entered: 21 in
